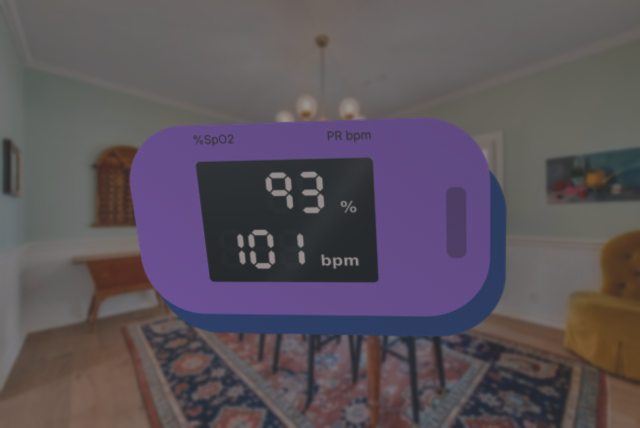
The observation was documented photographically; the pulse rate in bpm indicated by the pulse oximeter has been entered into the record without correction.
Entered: 101 bpm
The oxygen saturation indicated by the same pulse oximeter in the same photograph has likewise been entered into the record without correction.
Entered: 93 %
